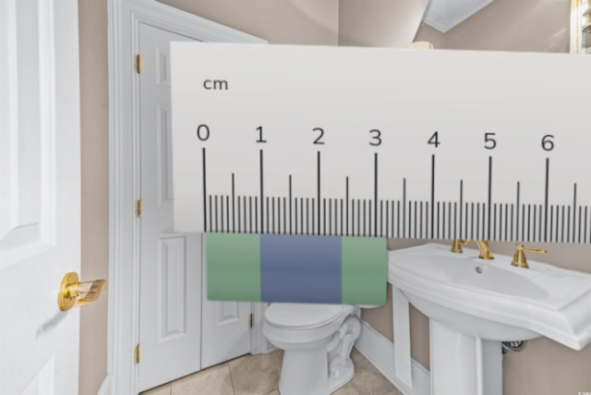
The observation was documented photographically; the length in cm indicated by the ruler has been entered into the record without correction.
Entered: 3.2 cm
